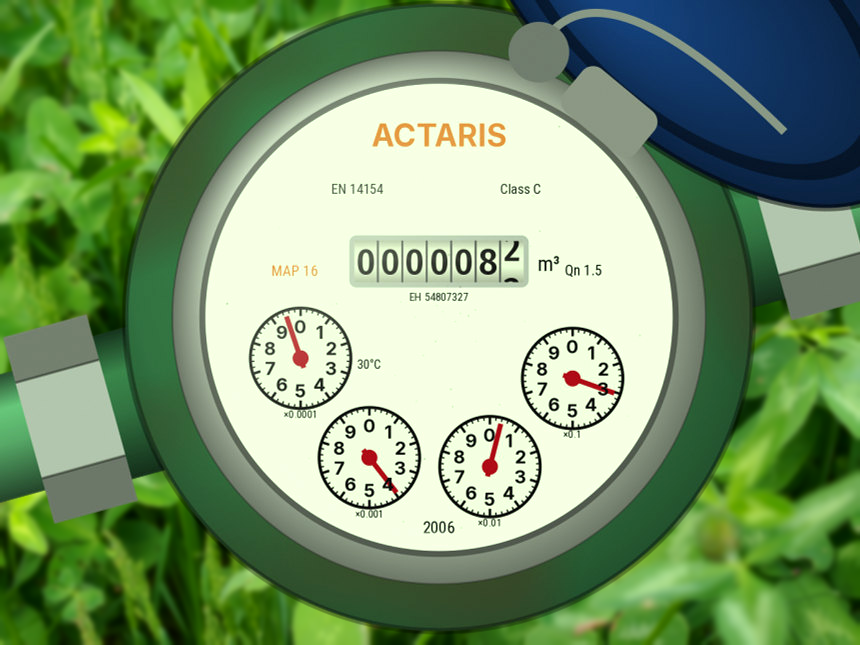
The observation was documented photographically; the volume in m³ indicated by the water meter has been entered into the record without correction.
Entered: 82.3039 m³
